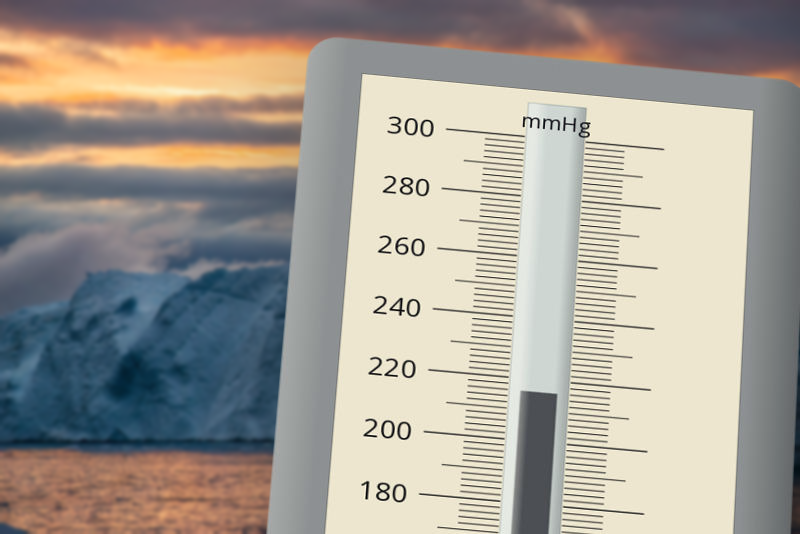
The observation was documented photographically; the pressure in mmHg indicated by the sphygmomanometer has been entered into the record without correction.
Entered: 216 mmHg
